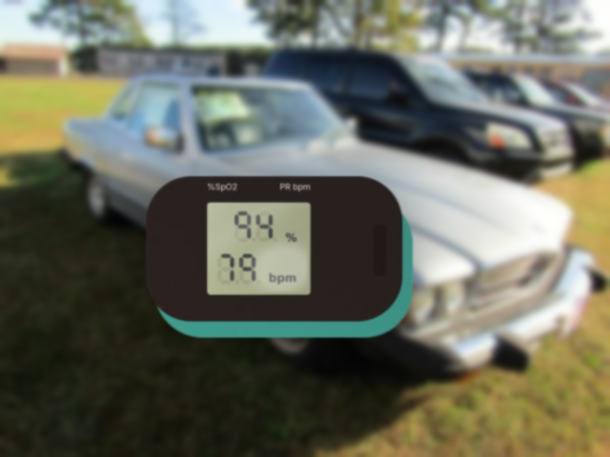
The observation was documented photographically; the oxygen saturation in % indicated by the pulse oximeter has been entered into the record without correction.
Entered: 94 %
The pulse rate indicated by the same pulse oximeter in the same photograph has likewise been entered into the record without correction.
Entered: 79 bpm
